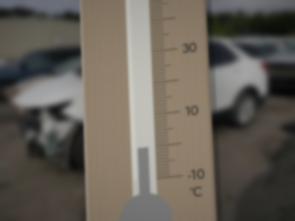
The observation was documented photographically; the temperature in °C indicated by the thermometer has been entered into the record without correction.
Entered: 0 °C
